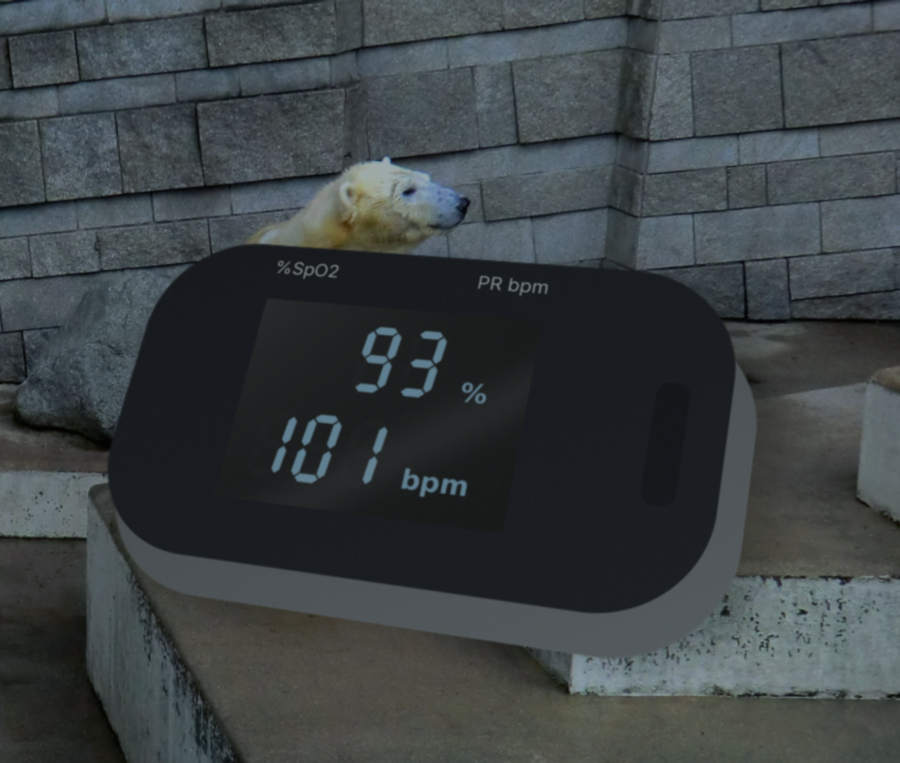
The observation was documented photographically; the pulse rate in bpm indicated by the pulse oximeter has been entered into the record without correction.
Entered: 101 bpm
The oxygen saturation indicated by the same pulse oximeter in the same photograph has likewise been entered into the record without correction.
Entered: 93 %
